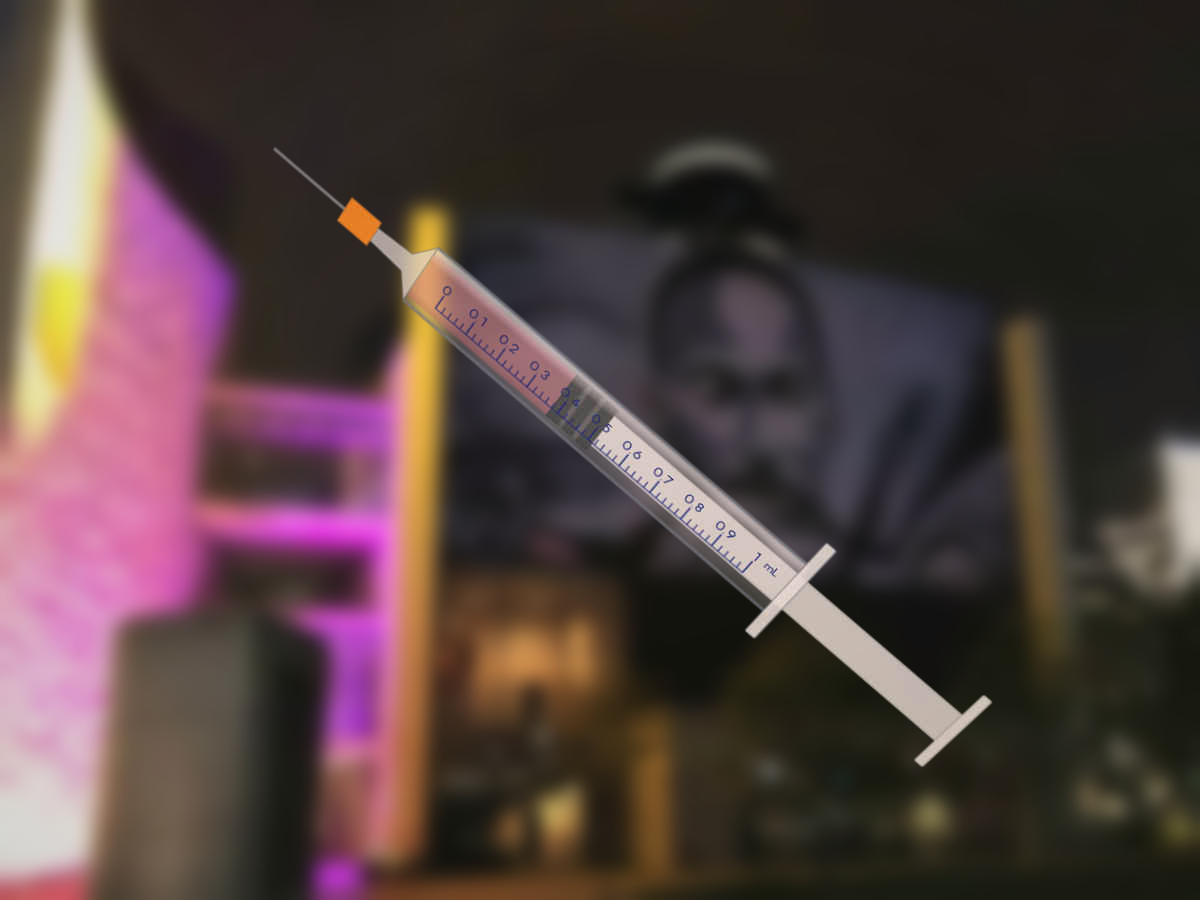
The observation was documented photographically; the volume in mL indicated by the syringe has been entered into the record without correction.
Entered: 0.38 mL
